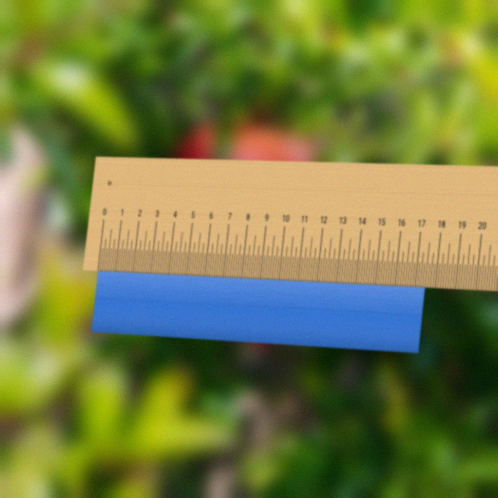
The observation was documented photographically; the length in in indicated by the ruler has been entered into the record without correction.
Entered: 17.5 in
